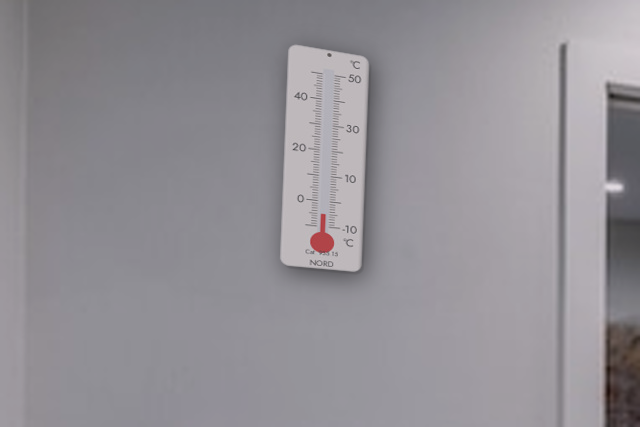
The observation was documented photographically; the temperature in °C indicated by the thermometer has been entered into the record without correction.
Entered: -5 °C
